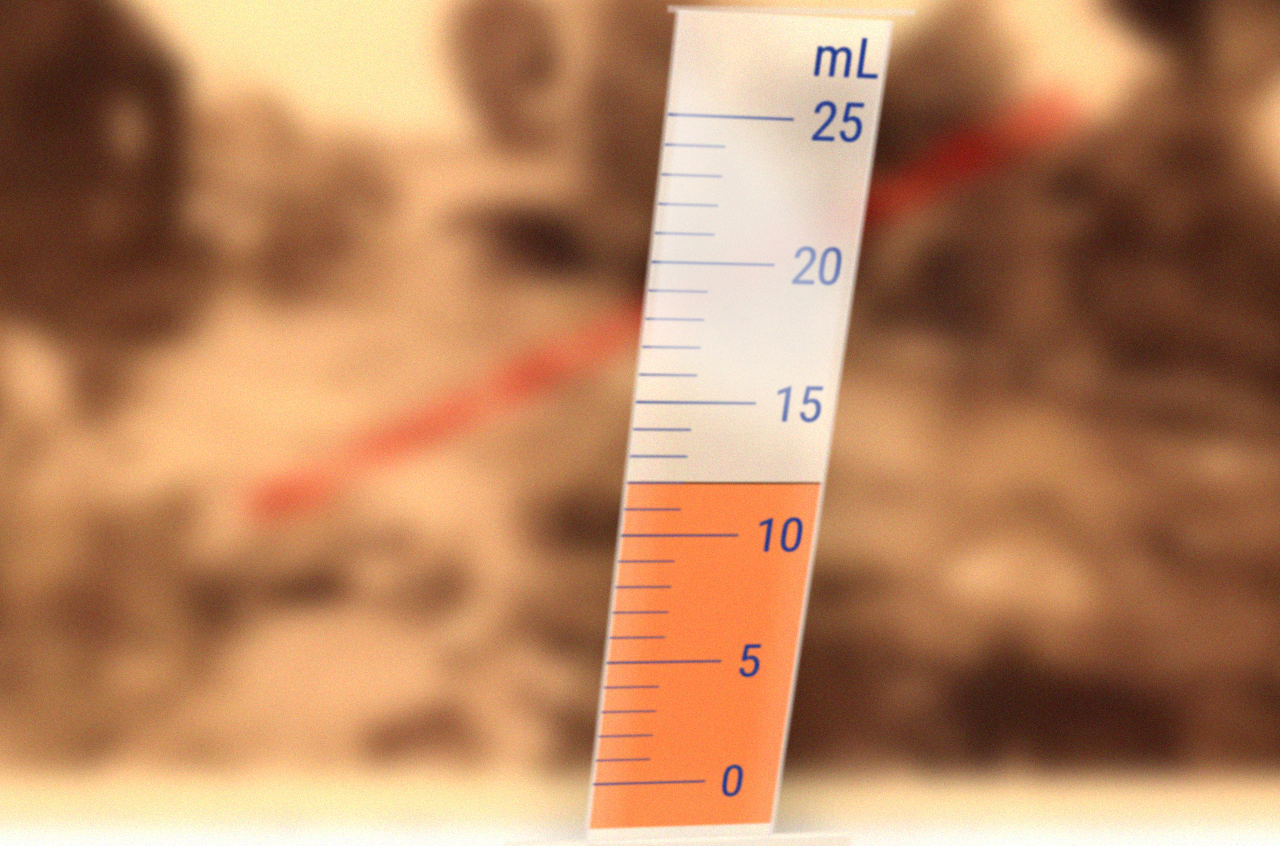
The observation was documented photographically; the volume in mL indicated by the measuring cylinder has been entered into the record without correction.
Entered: 12 mL
